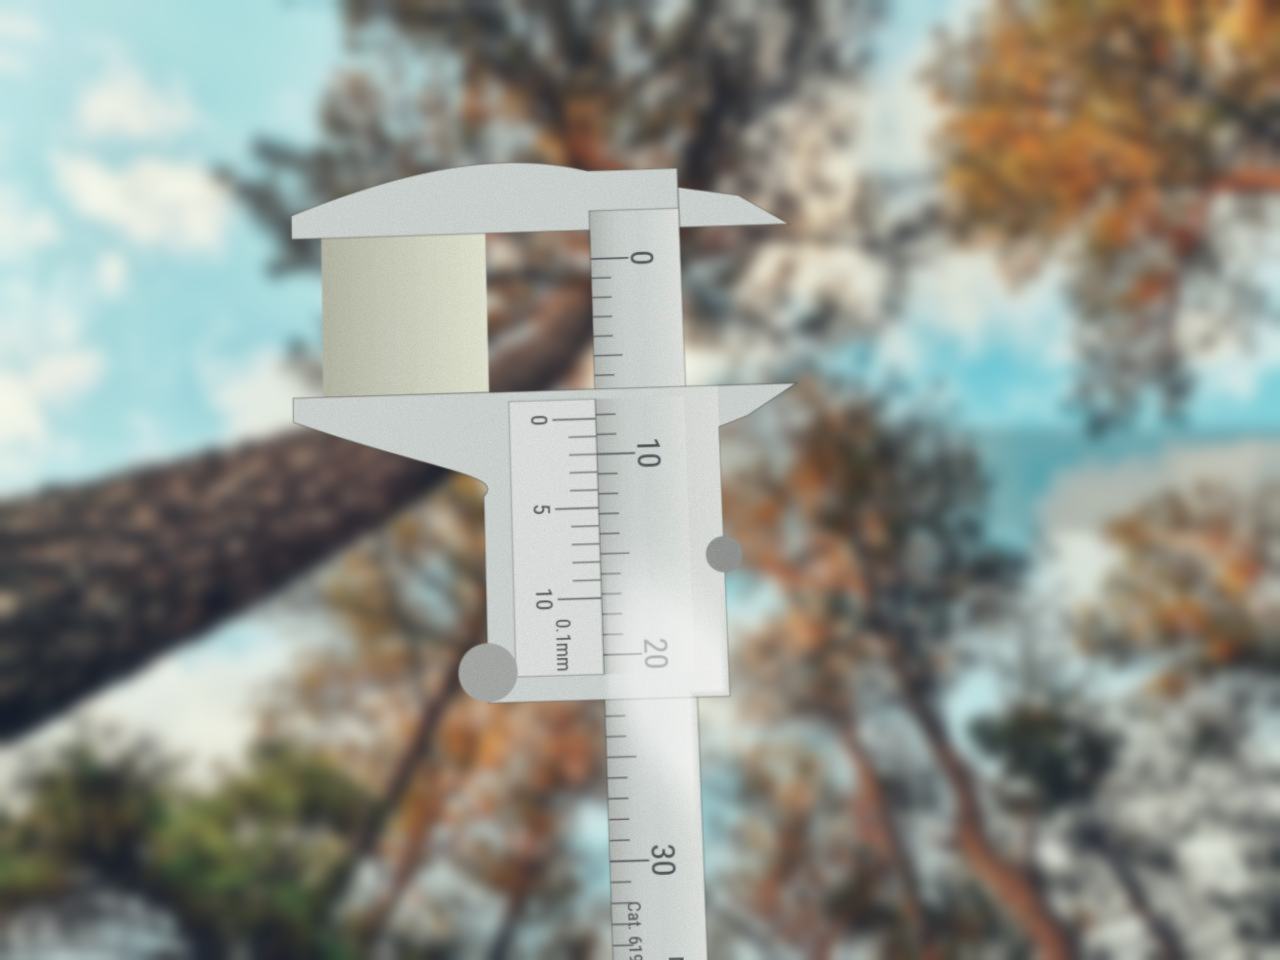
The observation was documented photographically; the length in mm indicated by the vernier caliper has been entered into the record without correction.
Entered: 8.2 mm
